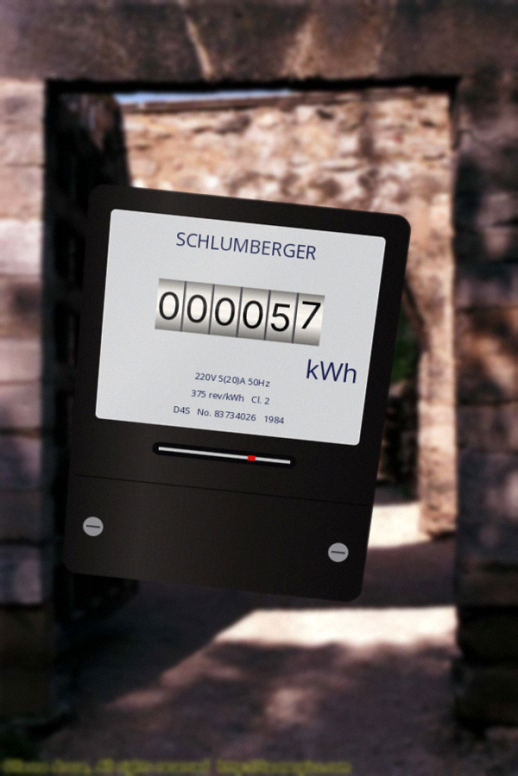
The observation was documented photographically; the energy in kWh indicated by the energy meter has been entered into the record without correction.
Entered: 57 kWh
